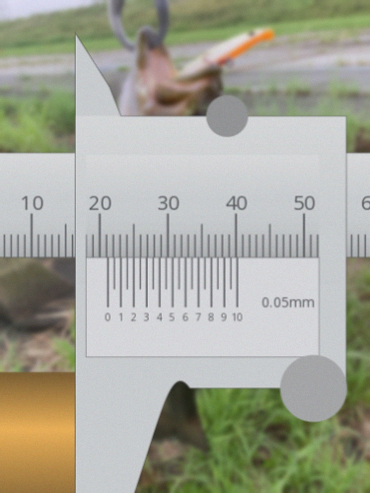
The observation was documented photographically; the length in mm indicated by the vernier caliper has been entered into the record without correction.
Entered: 21.2 mm
